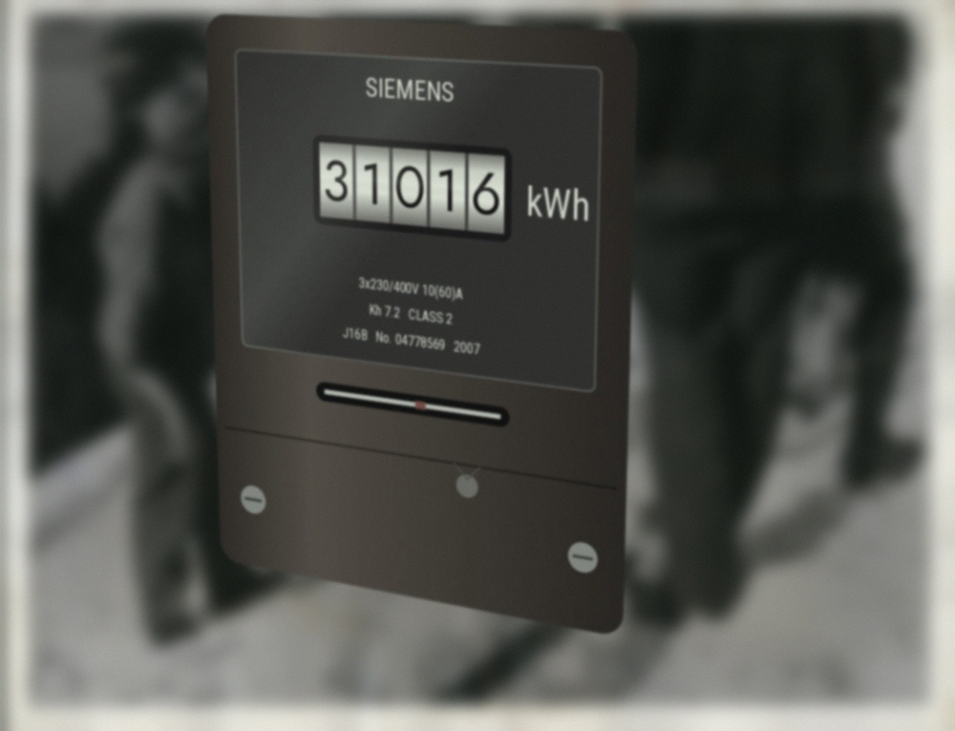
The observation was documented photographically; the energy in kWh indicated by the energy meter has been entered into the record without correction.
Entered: 31016 kWh
